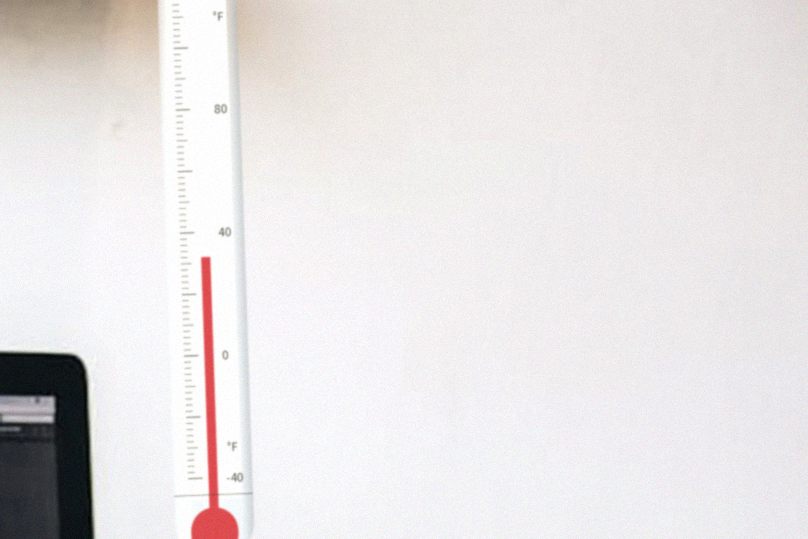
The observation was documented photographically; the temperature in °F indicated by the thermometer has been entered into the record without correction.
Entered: 32 °F
